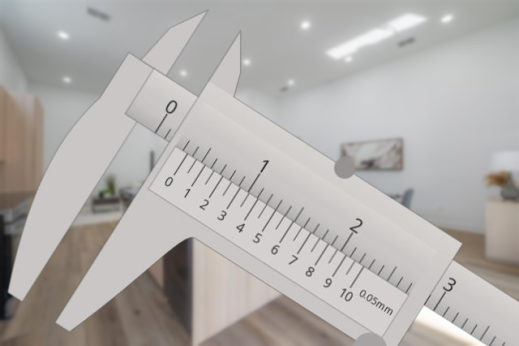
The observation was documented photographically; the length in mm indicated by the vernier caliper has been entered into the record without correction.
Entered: 3.5 mm
